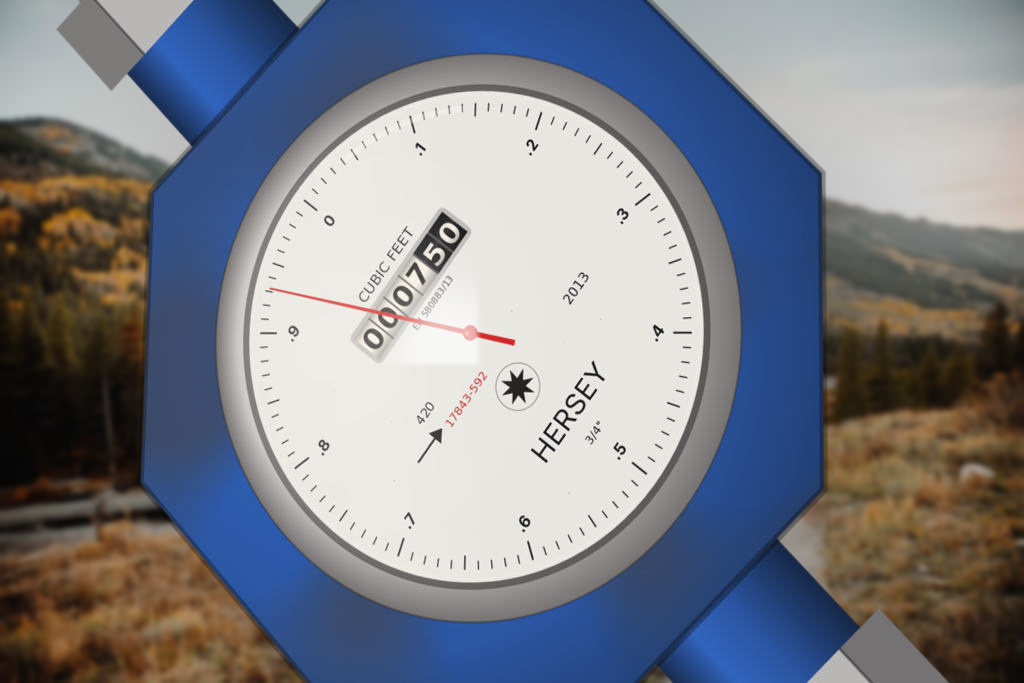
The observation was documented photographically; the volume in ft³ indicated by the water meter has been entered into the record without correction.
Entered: 749.93 ft³
